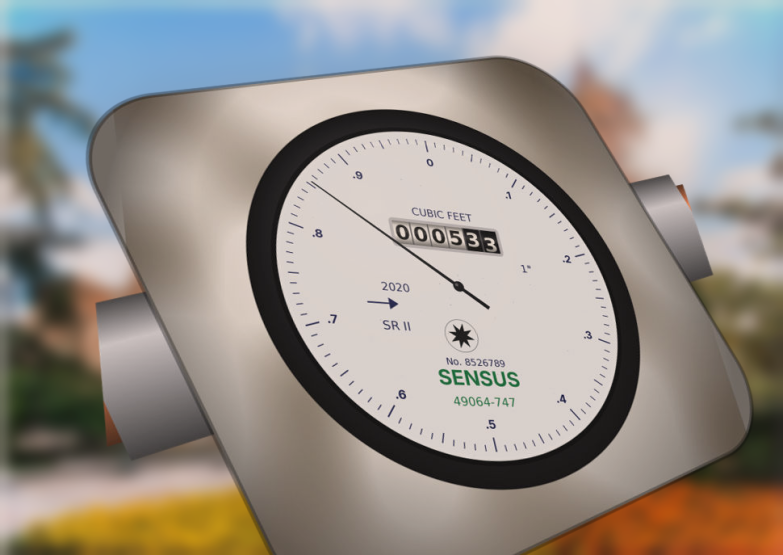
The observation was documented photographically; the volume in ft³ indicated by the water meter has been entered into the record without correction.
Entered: 532.85 ft³
